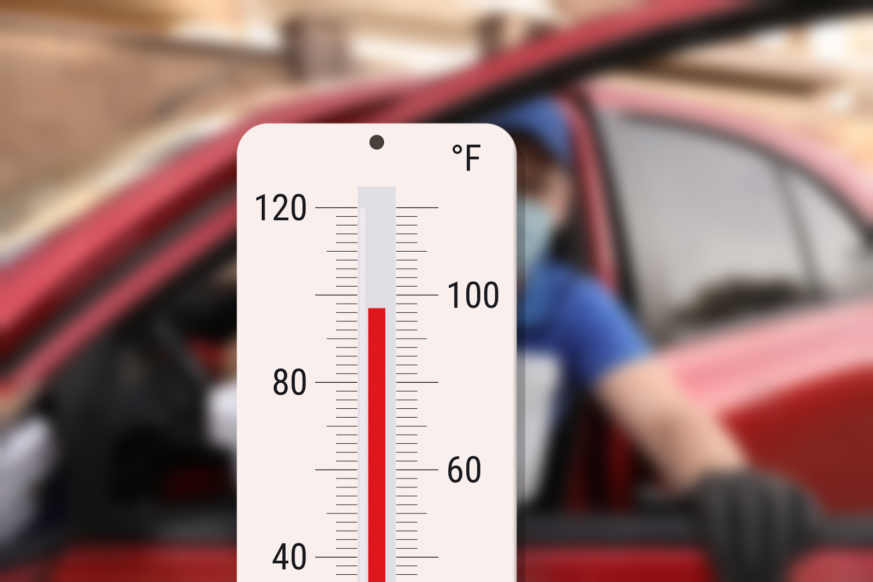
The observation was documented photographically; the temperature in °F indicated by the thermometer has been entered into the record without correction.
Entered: 97 °F
